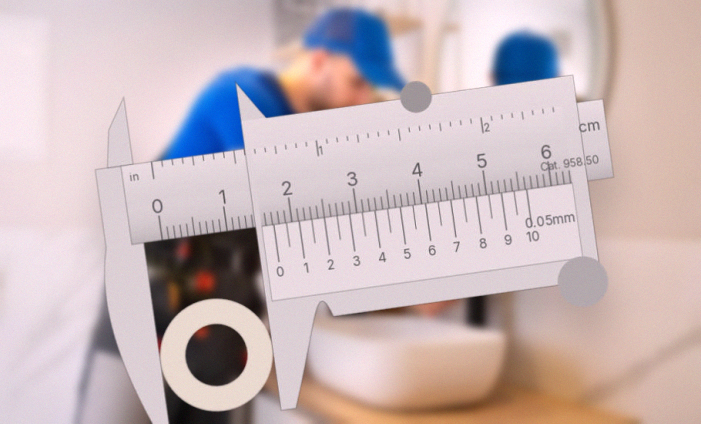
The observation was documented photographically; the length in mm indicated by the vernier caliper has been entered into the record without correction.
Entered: 17.2 mm
